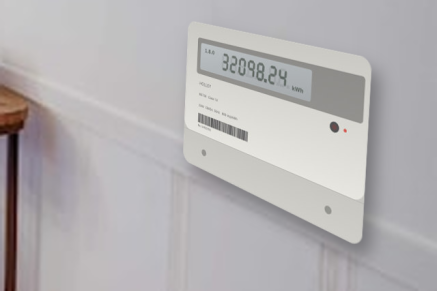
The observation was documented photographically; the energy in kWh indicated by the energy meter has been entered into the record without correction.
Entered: 32098.24 kWh
